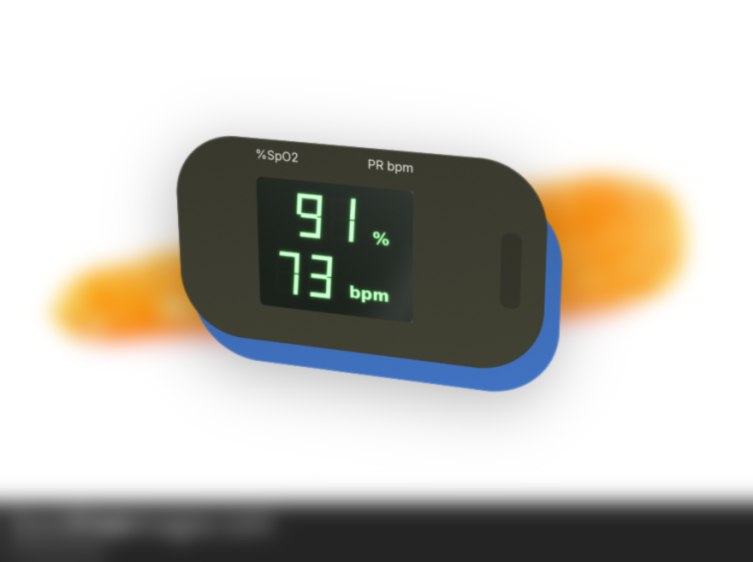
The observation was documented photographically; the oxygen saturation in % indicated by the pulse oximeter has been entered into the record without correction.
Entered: 91 %
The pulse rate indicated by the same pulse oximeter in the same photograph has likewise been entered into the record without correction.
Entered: 73 bpm
